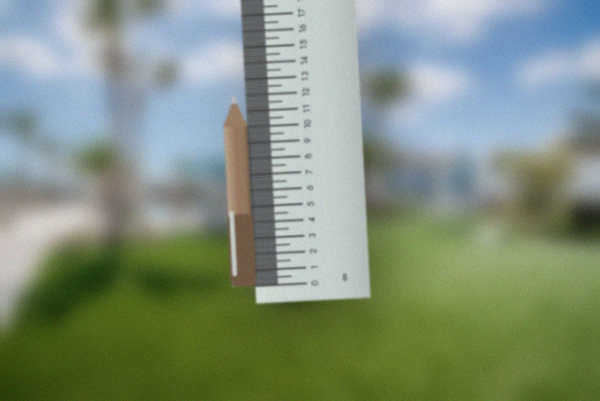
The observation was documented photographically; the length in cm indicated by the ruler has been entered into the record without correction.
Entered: 12 cm
